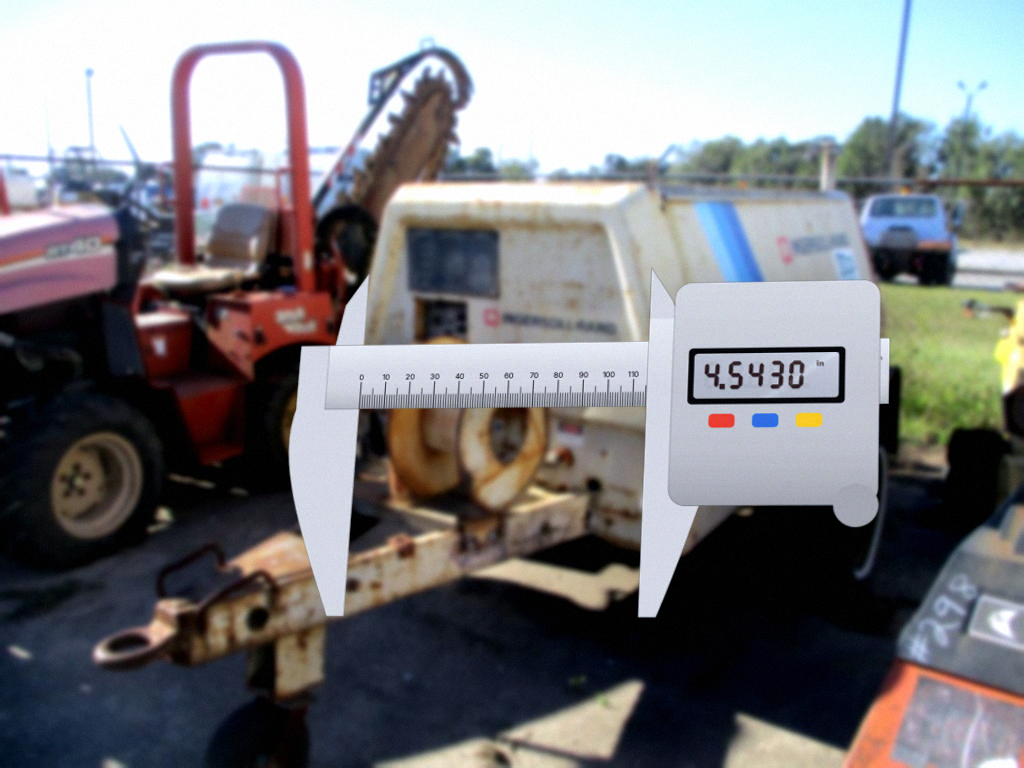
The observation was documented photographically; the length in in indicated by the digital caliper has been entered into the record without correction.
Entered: 4.5430 in
